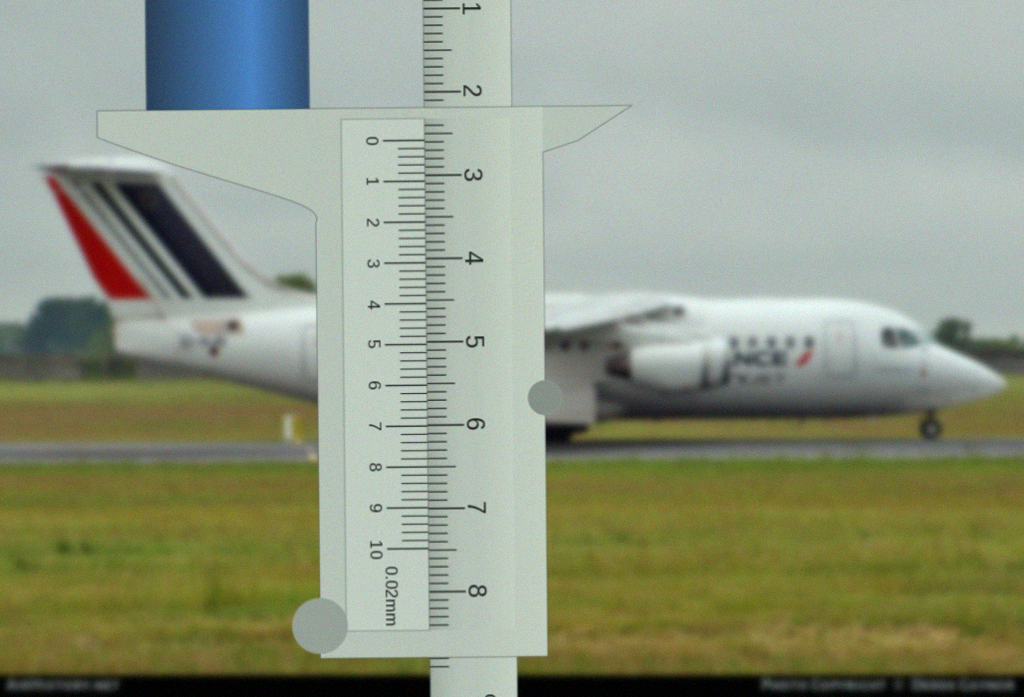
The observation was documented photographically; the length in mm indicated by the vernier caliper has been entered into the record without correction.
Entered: 25.8 mm
